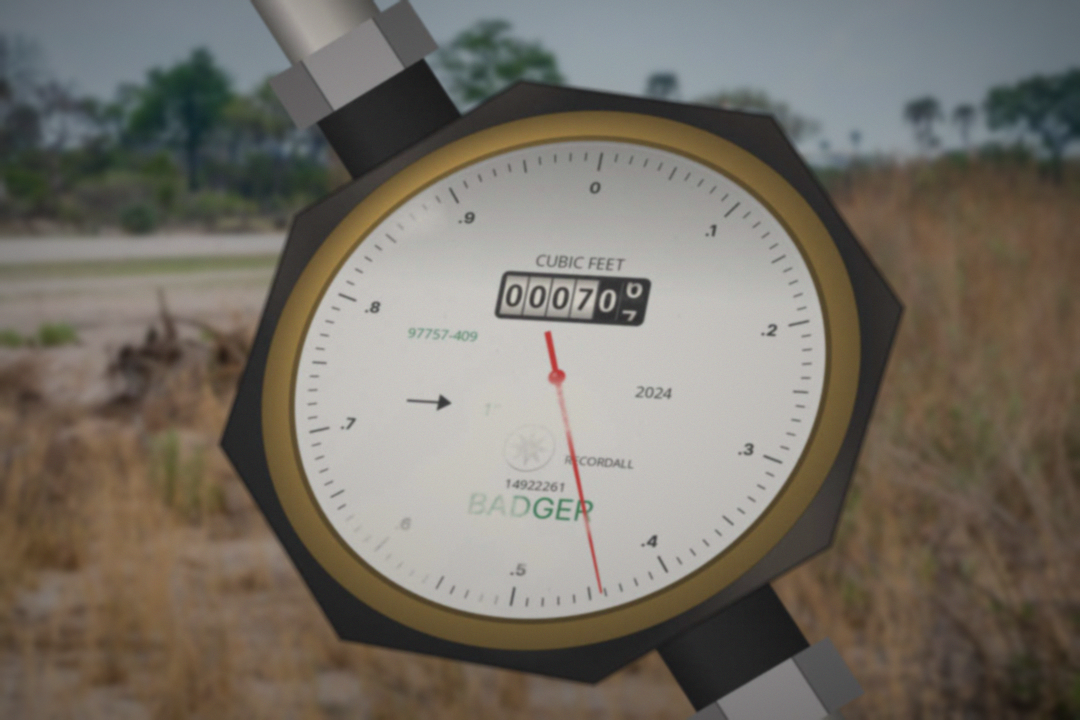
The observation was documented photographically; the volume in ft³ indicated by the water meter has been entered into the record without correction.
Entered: 706.44 ft³
